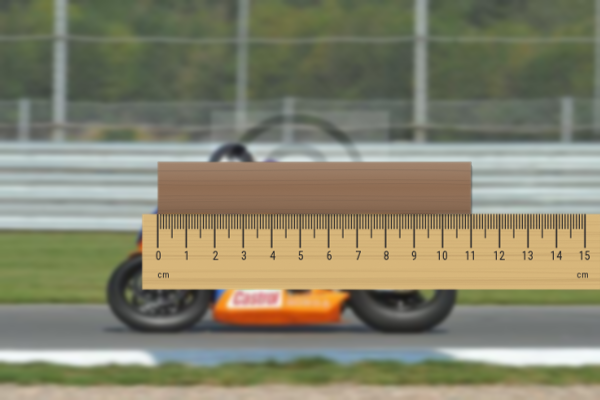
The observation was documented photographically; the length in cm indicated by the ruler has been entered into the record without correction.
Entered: 11 cm
